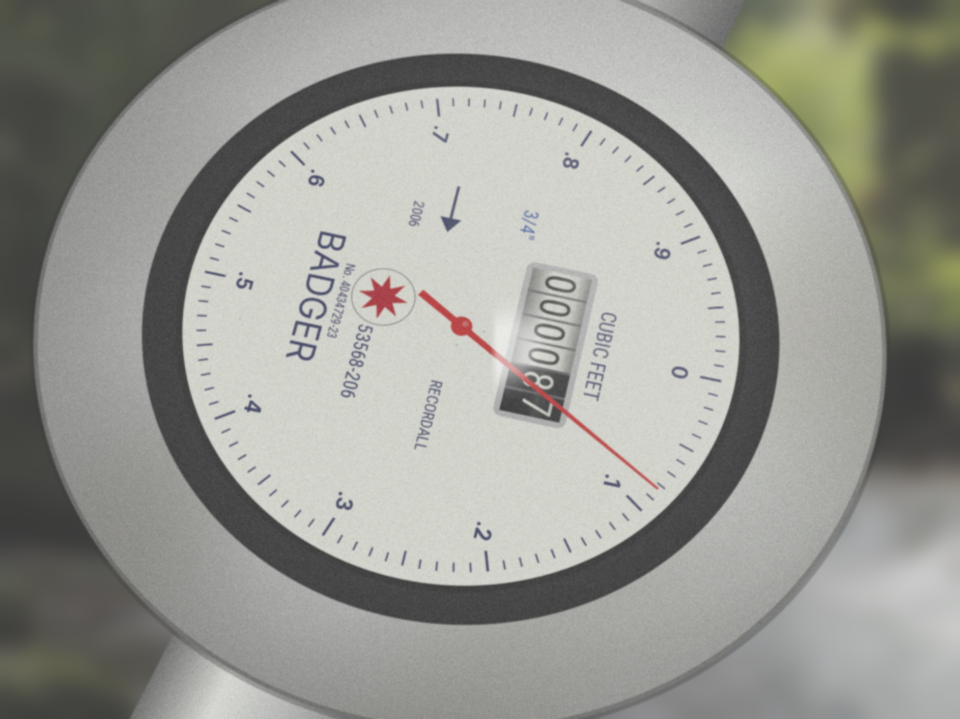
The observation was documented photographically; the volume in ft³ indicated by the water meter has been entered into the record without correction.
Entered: 87.08 ft³
